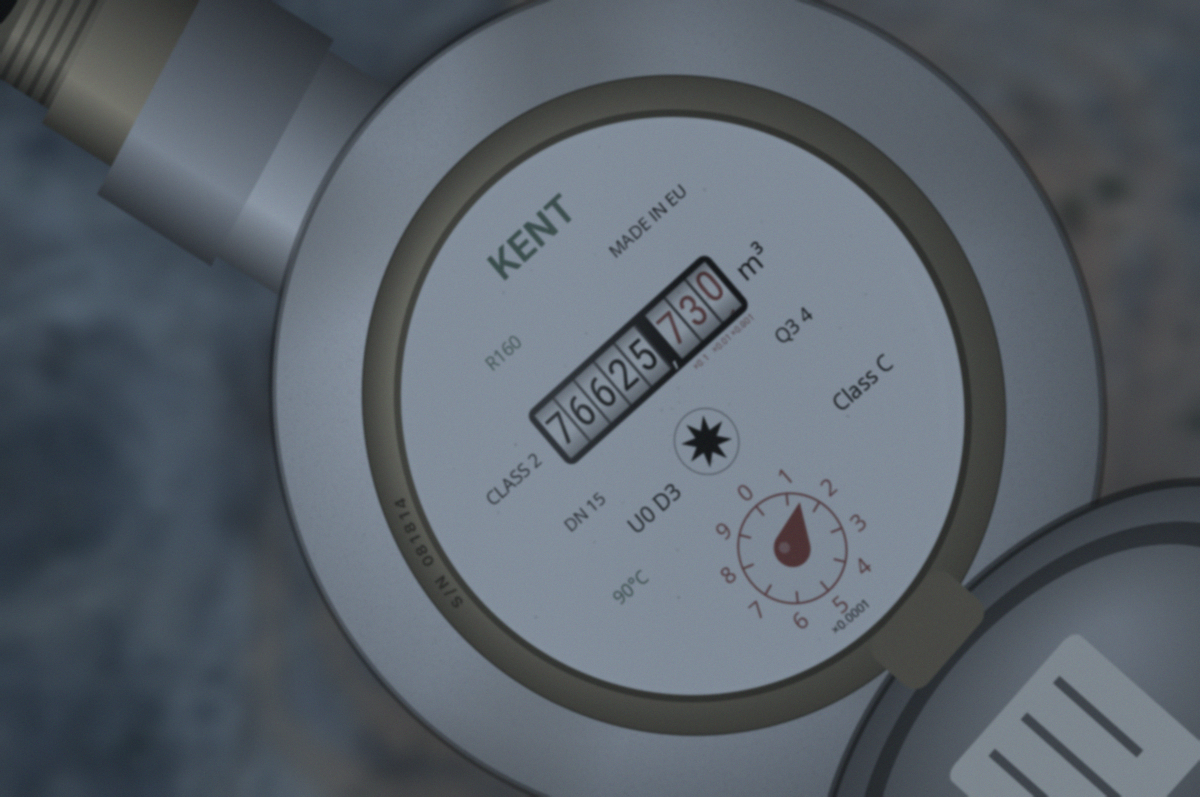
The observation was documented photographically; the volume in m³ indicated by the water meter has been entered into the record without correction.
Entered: 76625.7301 m³
